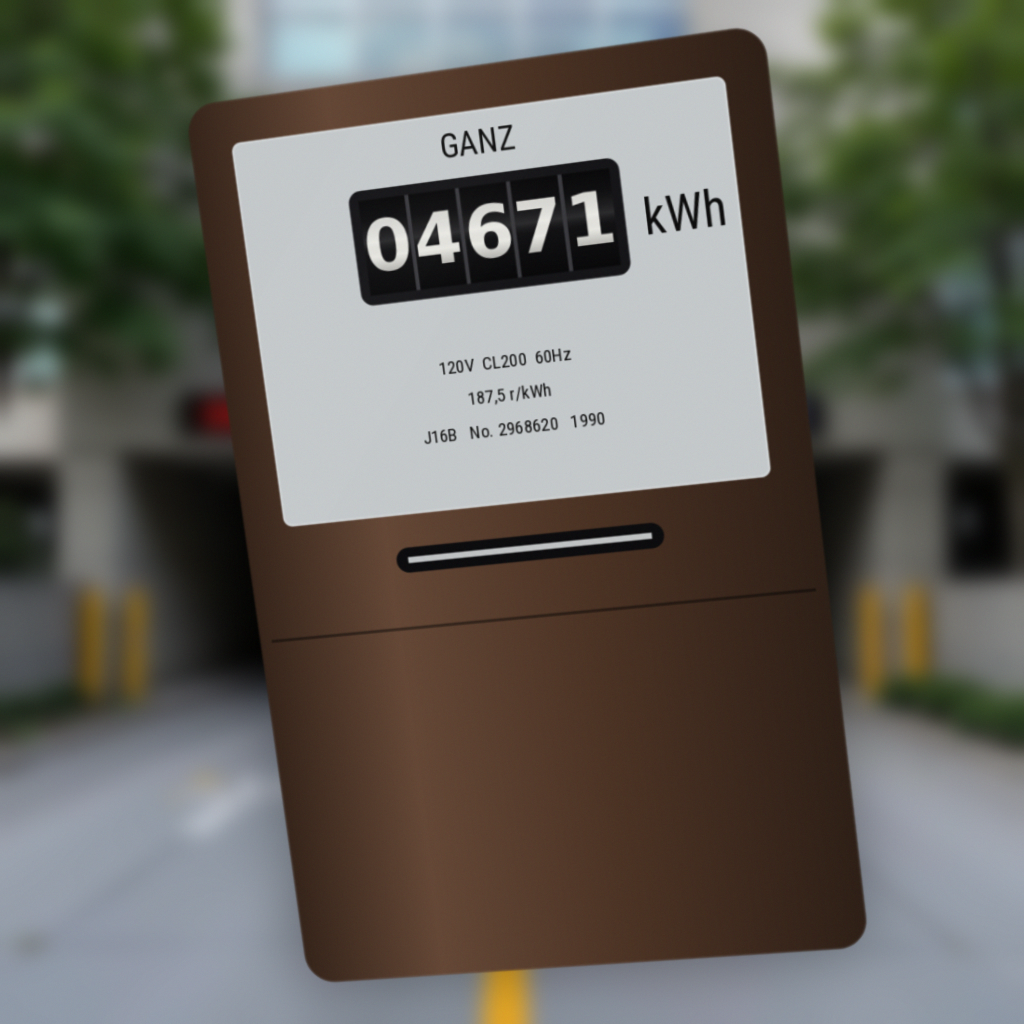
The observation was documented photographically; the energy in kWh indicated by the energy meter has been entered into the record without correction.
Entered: 4671 kWh
